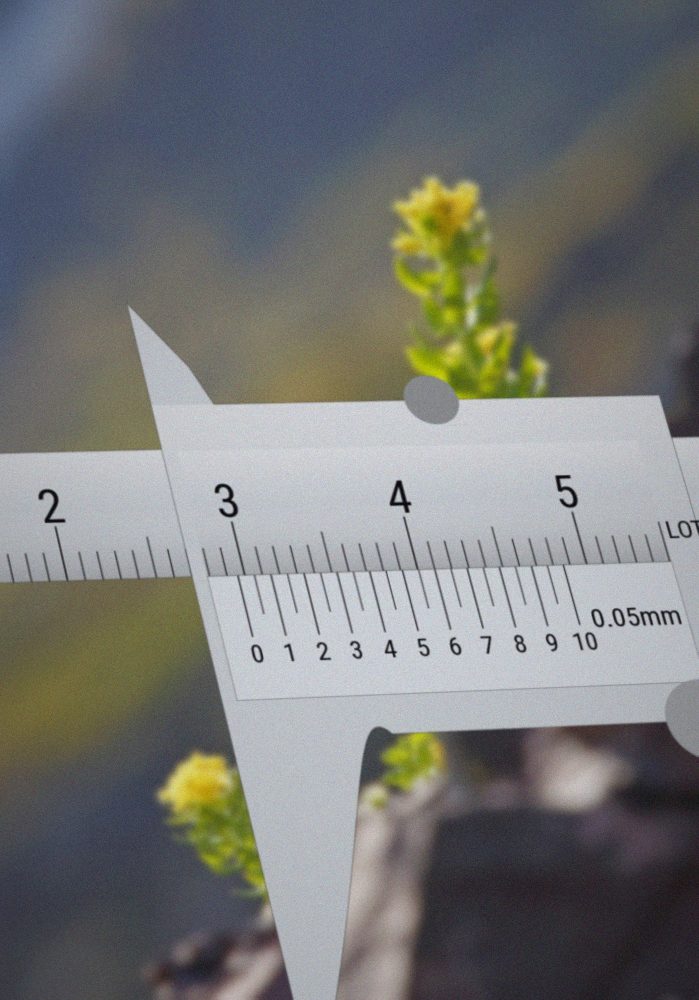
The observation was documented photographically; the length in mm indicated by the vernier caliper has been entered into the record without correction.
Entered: 29.6 mm
